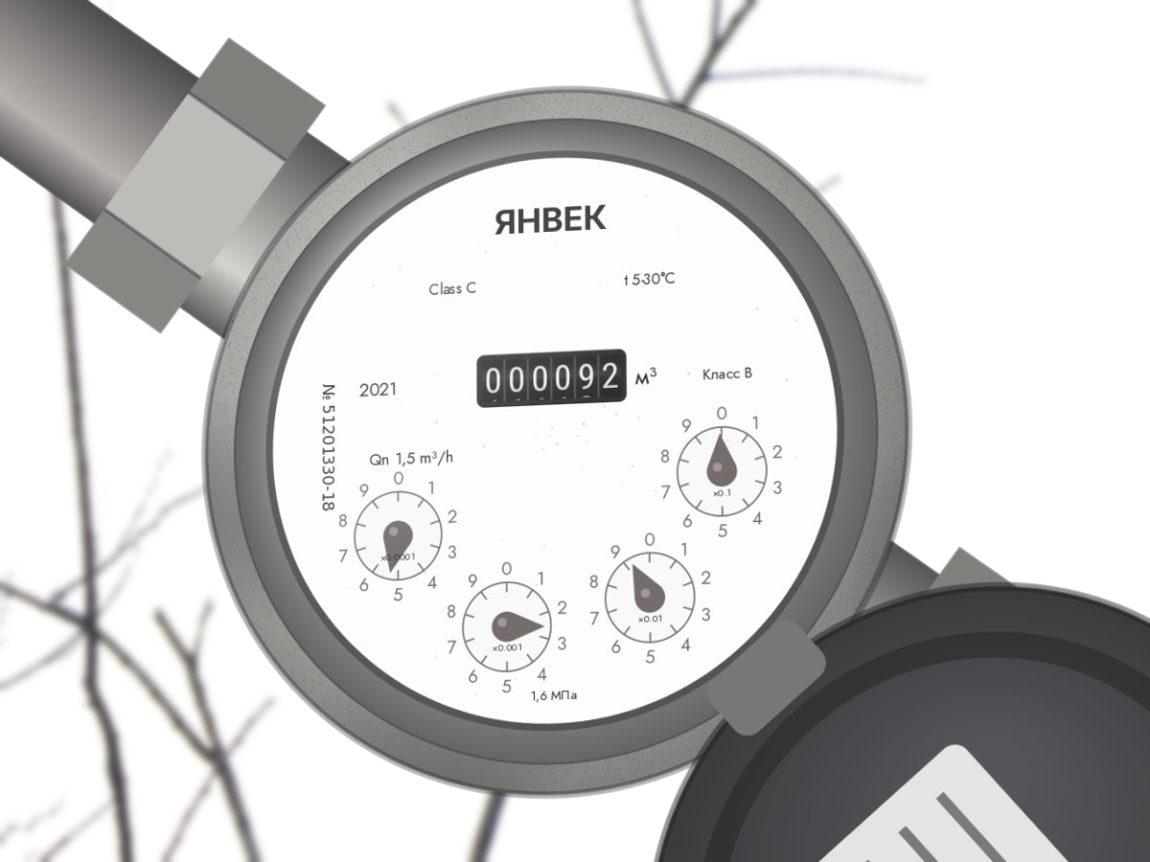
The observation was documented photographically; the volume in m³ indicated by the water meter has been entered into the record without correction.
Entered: 91.9925 m³
